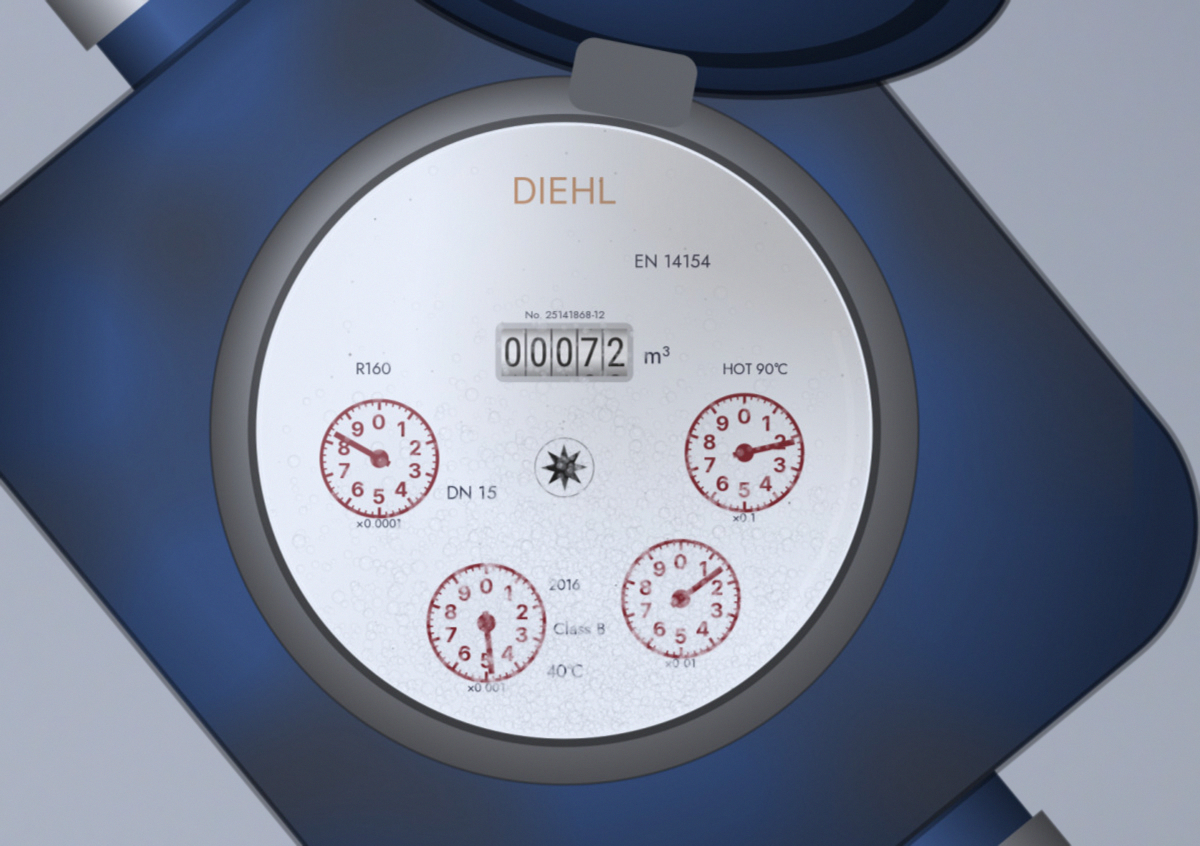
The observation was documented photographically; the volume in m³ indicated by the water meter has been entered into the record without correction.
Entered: 72.2148 m³
